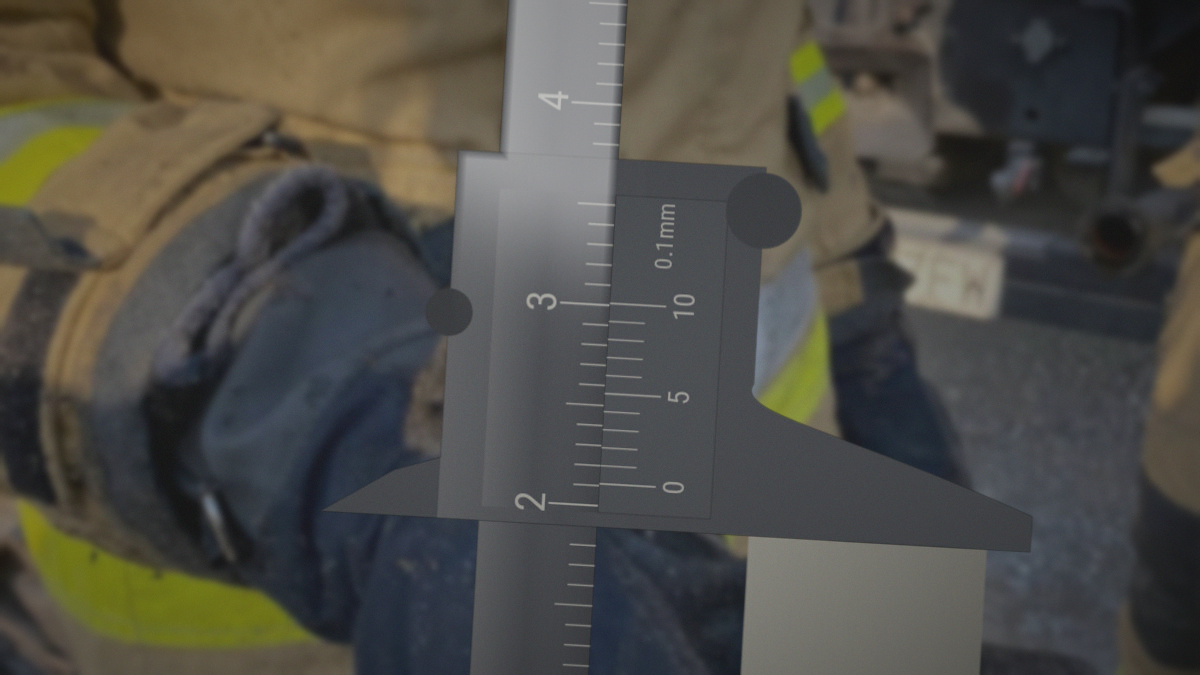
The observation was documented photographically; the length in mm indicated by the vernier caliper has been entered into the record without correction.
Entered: 21.1 mm
